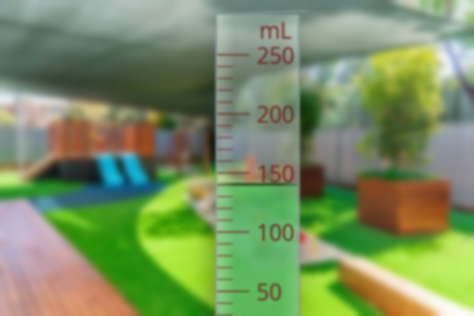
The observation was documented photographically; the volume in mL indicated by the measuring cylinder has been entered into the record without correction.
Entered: 140 mL
